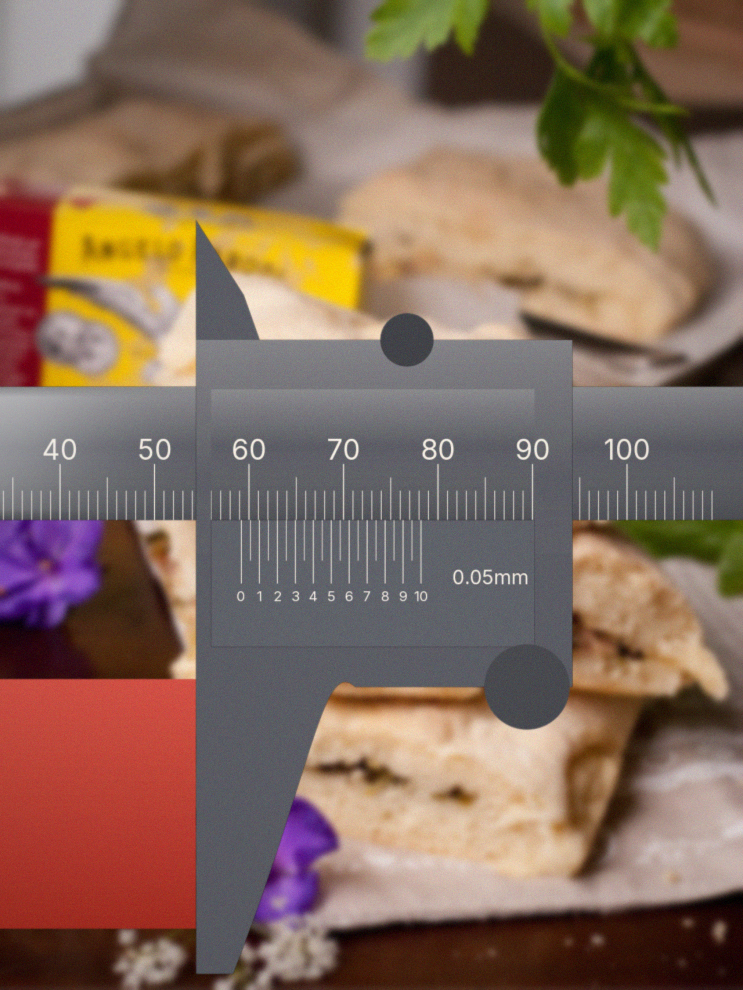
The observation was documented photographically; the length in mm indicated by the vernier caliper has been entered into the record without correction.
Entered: 59.2 mm
